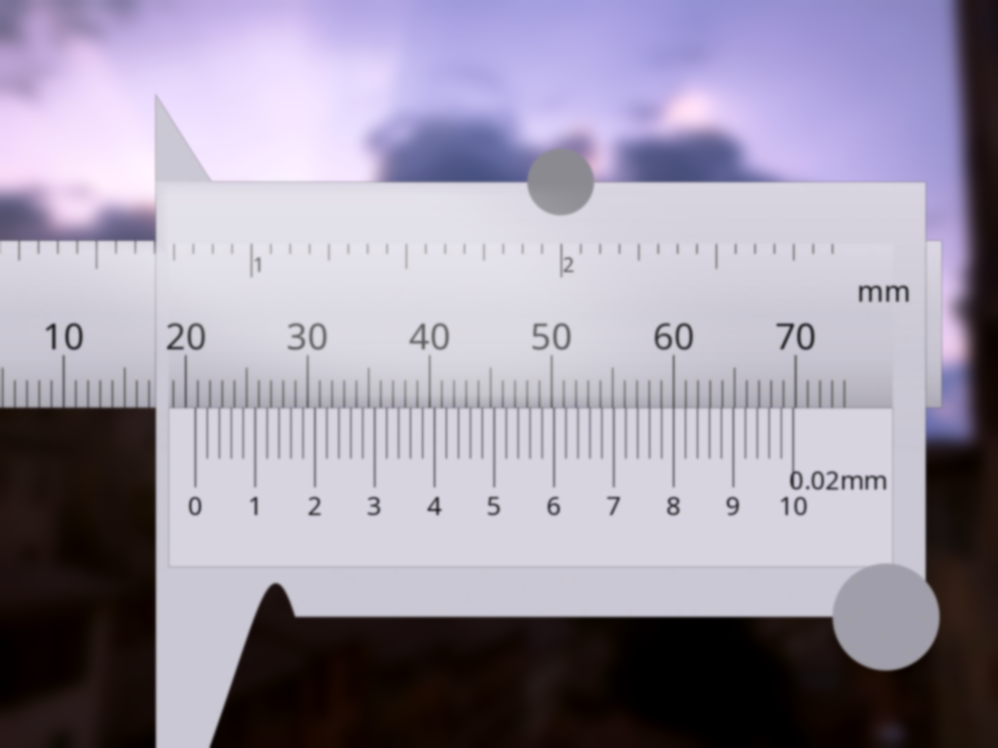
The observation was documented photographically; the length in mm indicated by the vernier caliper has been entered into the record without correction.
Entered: 20.8 mm
